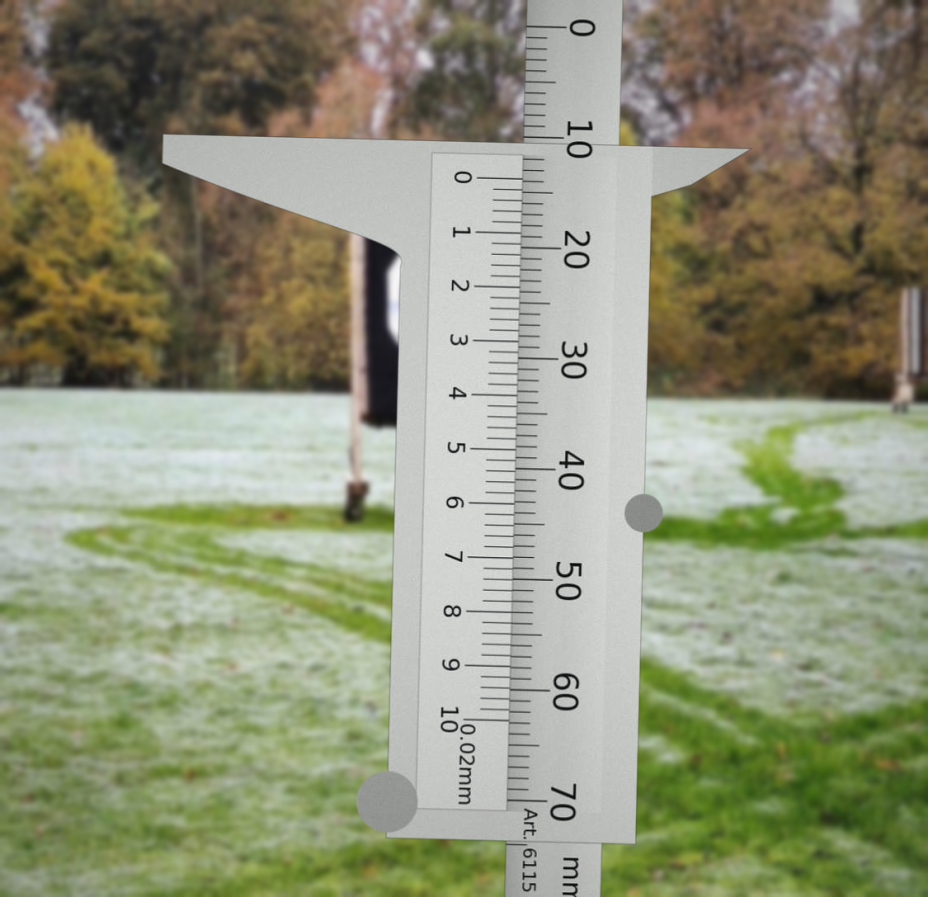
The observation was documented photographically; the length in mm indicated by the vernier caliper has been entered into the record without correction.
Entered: 13.8 mm
